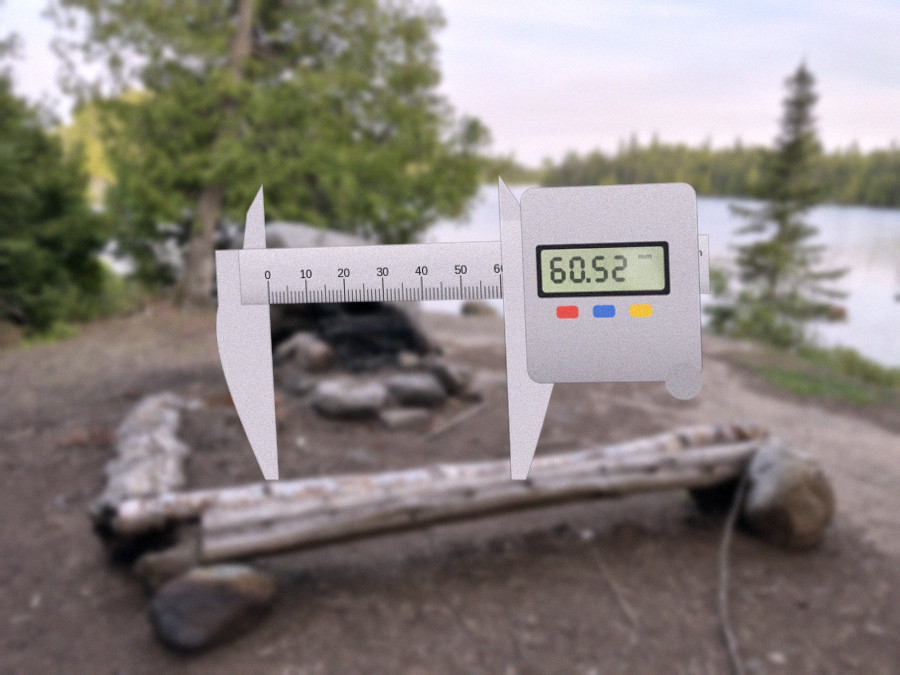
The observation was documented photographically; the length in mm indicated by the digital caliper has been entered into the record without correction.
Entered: 60.52 mm
